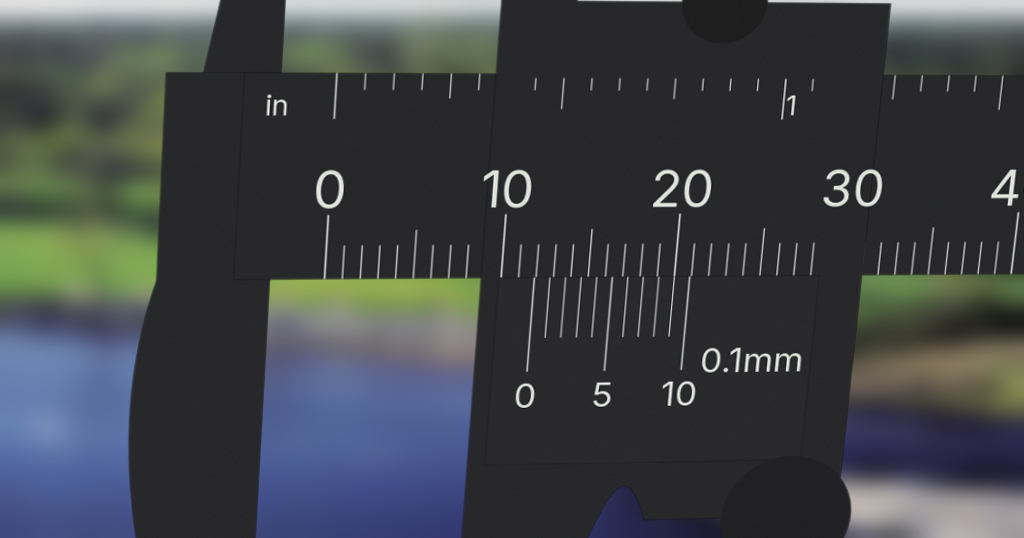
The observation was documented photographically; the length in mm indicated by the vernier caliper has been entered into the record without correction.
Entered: 11.9 mm
